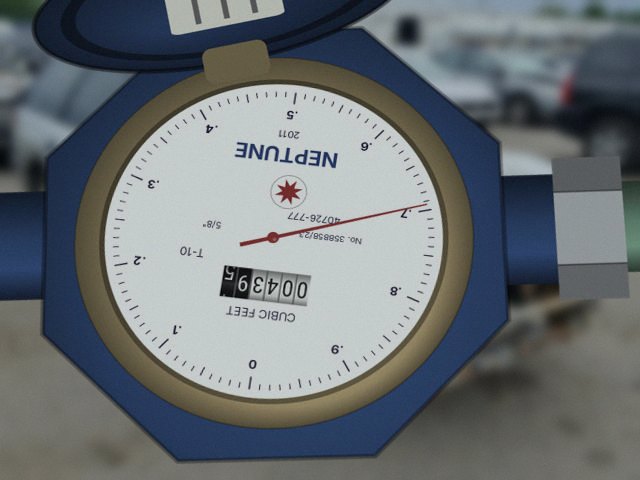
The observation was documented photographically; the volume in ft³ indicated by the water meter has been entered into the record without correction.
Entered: 4394.69 ft³
